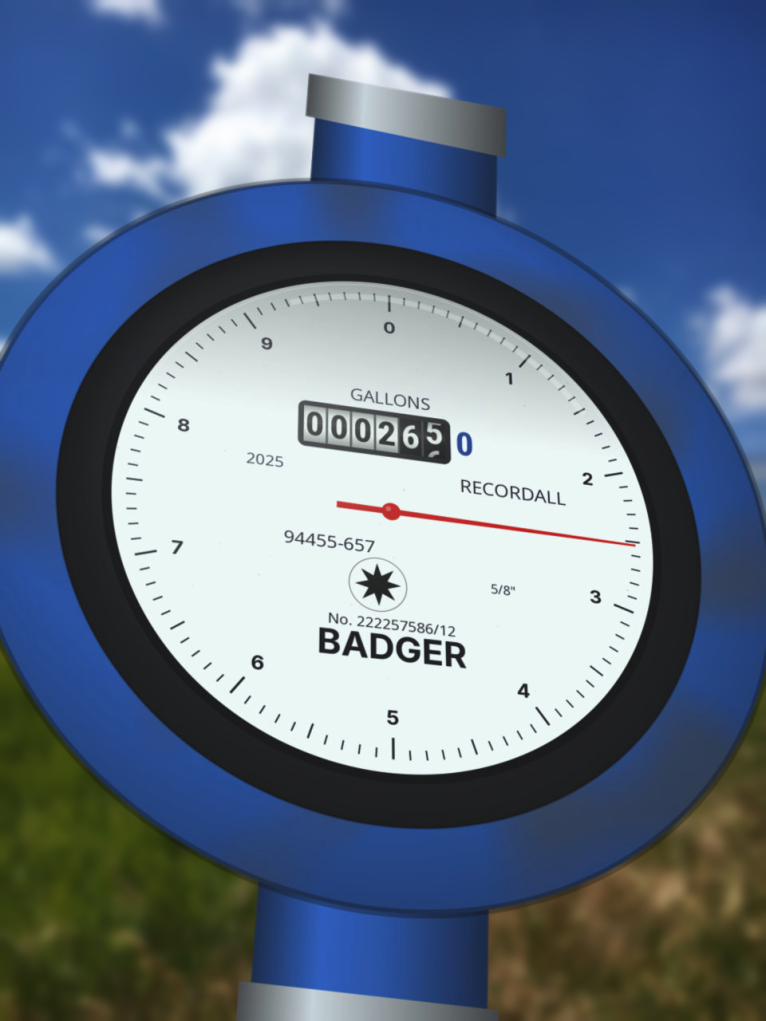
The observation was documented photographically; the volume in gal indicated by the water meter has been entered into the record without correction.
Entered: 2652.5 gal
